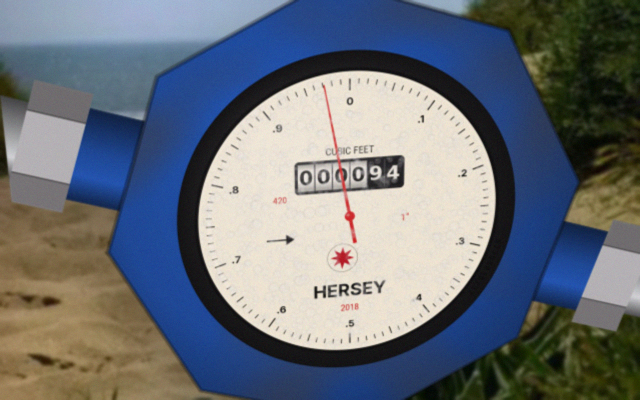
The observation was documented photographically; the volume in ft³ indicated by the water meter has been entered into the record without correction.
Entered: 93.97 ft³
